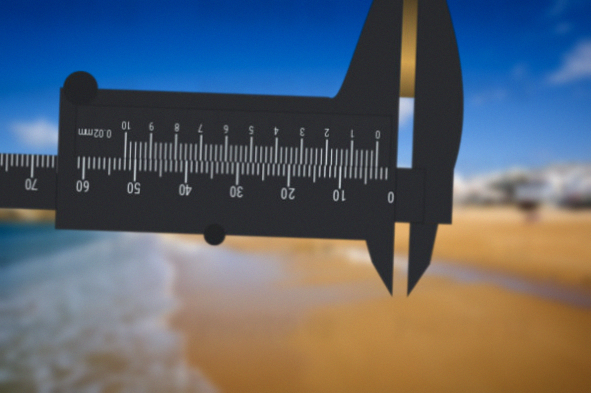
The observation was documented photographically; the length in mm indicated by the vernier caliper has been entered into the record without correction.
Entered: 3.0 mm
